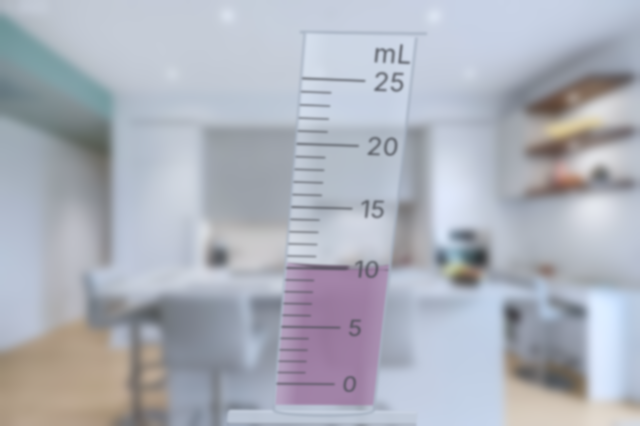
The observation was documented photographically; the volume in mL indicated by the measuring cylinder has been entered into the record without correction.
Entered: 10 mL
